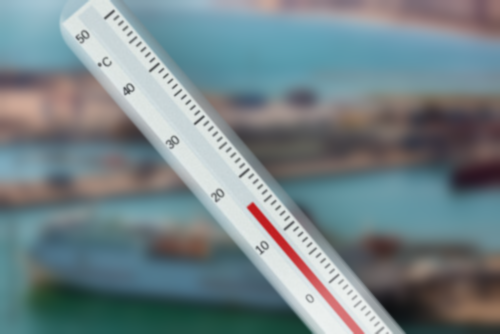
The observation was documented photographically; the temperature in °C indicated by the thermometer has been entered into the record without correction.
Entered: 16 °C
